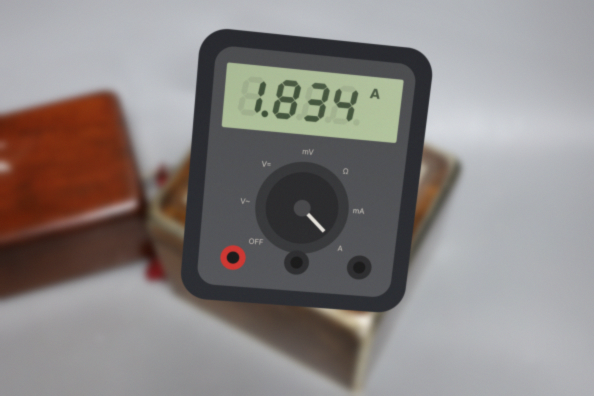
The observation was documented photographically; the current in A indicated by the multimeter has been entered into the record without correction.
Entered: 1.834 A
